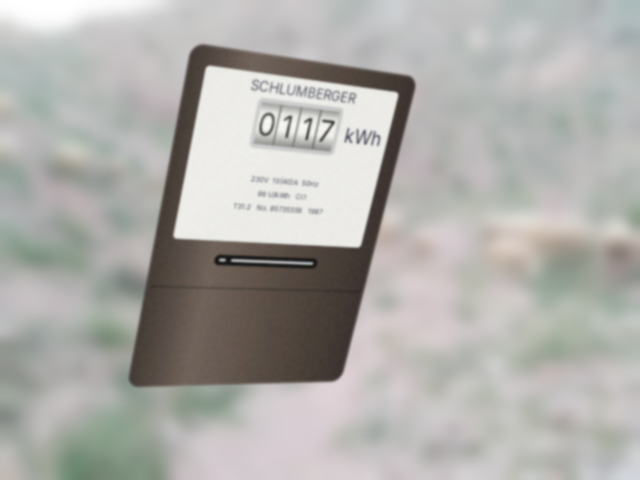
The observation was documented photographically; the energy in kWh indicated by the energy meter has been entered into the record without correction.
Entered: 117 kWh
